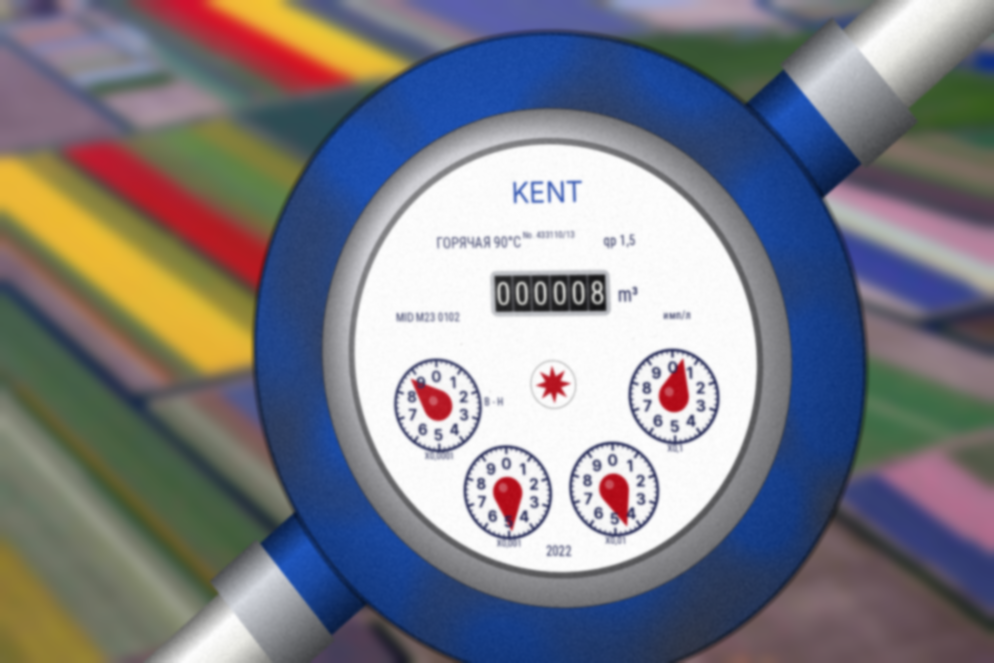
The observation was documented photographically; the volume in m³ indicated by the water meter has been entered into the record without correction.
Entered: 8.0448 m³
